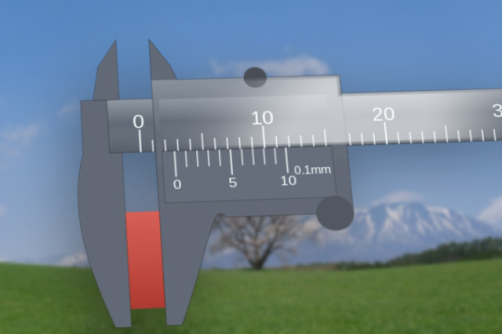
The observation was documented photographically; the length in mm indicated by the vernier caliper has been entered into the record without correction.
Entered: 2.7 mm
